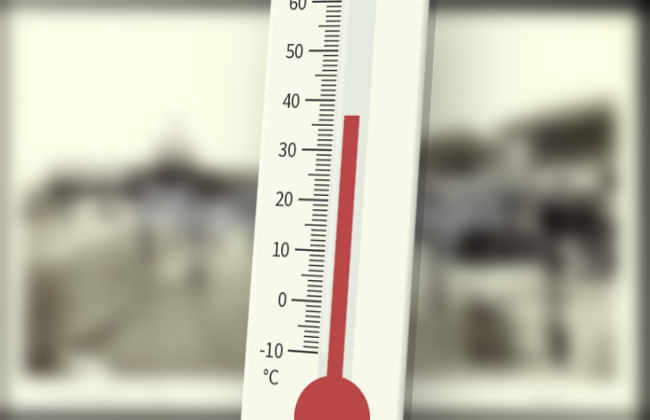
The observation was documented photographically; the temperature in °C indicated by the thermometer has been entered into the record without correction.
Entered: 37 °C
